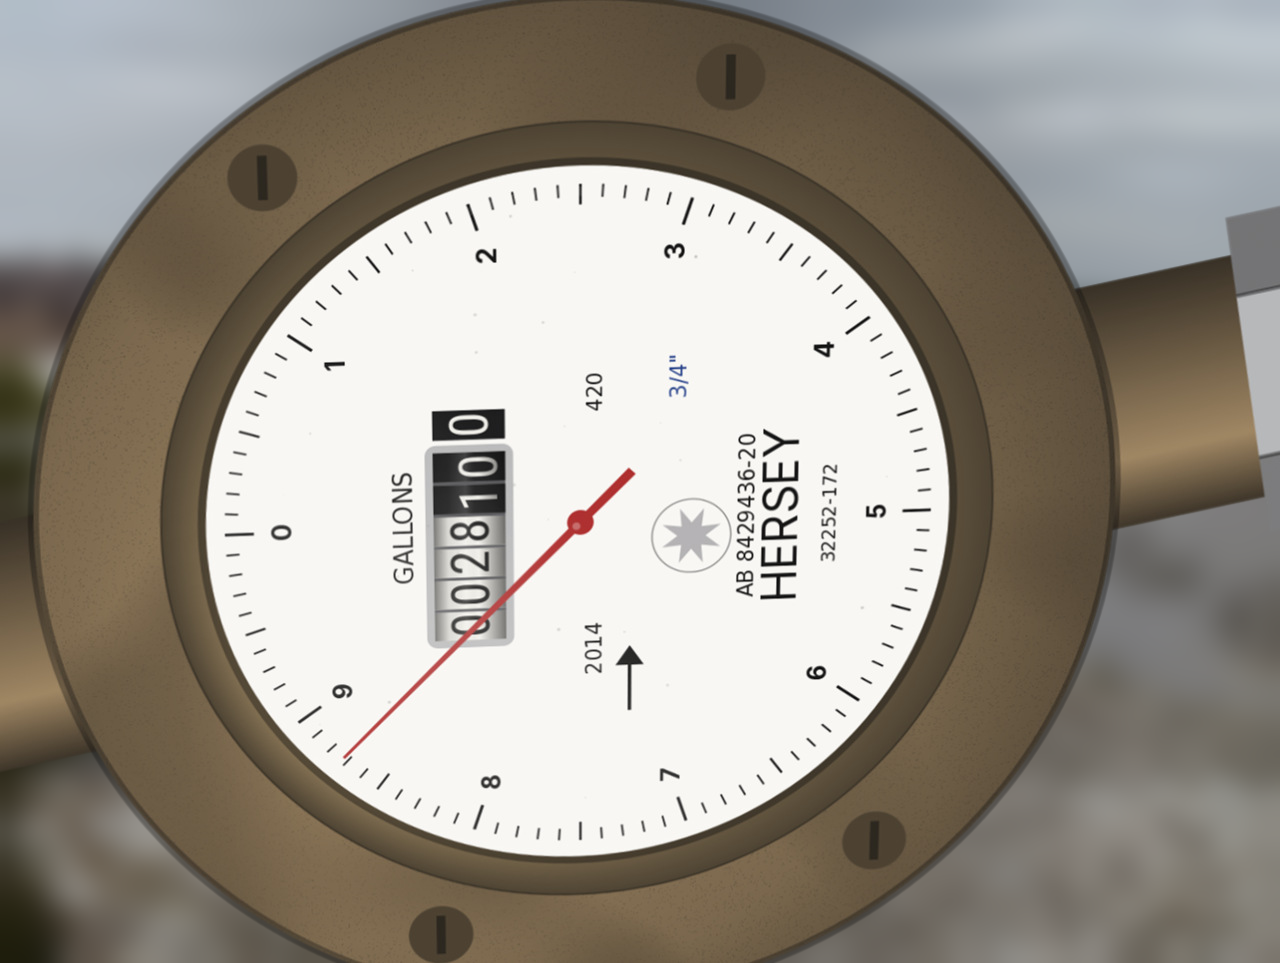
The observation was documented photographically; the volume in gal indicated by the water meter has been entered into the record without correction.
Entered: 28098.7 gal
